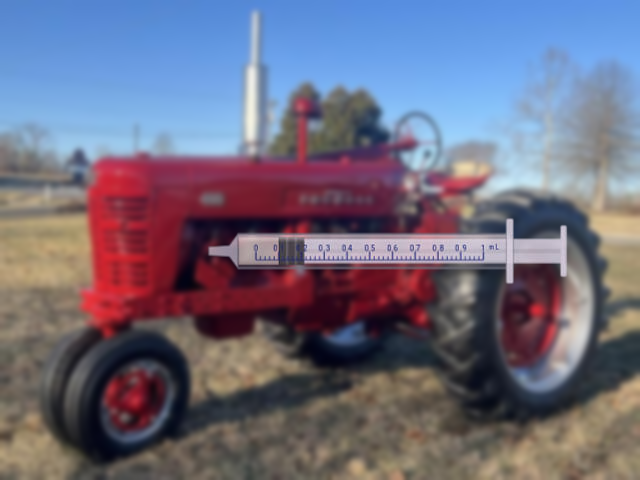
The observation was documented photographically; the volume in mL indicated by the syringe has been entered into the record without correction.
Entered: 0.1 mL
